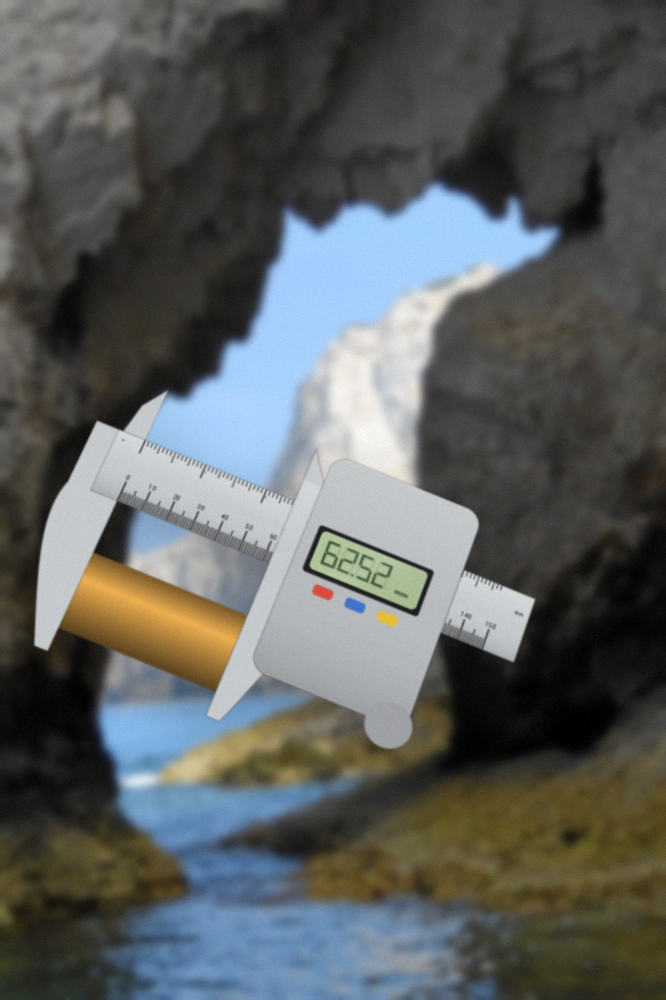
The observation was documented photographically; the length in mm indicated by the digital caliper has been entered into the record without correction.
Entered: 62.52 mm
